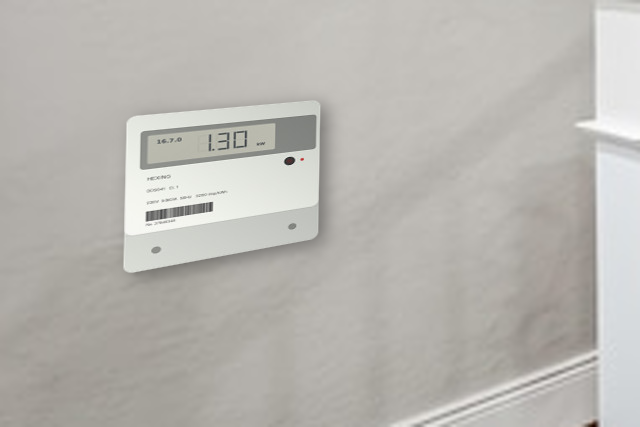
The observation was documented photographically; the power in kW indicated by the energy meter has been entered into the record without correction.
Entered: 1.30 kW
